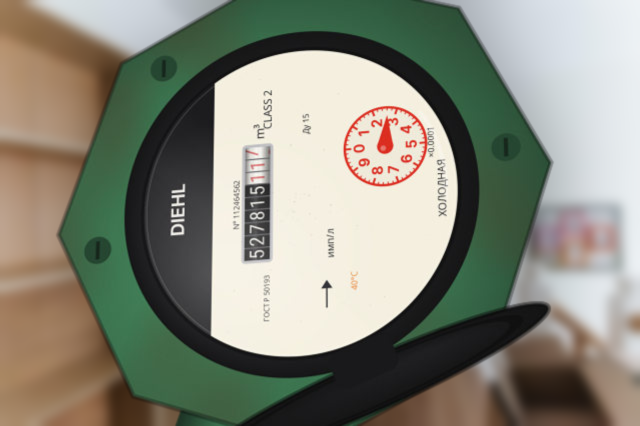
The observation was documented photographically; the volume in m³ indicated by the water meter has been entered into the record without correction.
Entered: 527815.1172 m³
